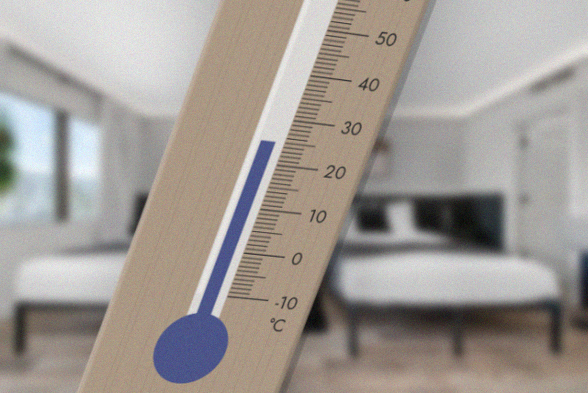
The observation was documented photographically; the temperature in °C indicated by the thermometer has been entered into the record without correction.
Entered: 25 °C
